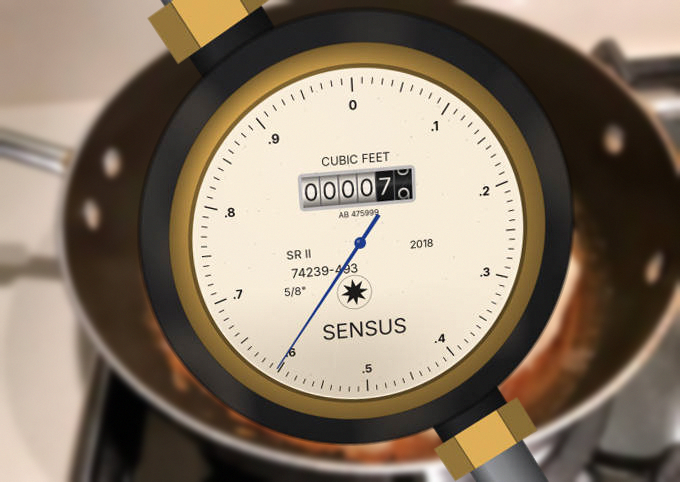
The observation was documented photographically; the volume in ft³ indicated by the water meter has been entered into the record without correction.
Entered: 78.60 ft³
